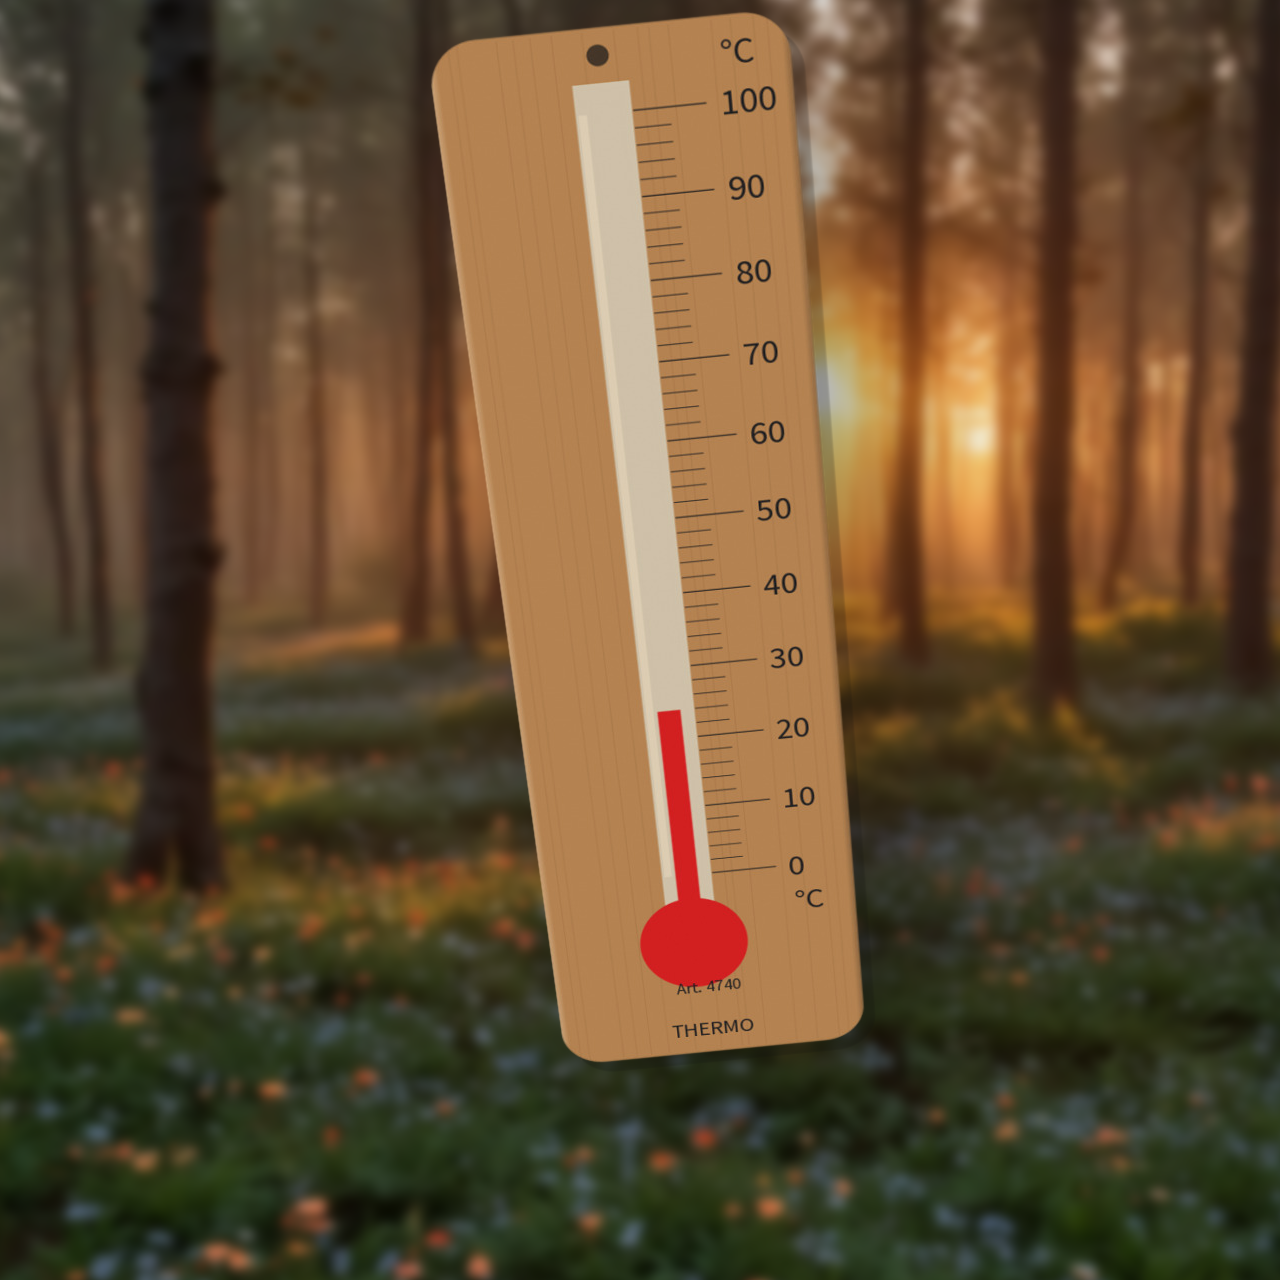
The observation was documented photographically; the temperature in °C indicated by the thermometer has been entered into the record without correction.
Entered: 24 °C
